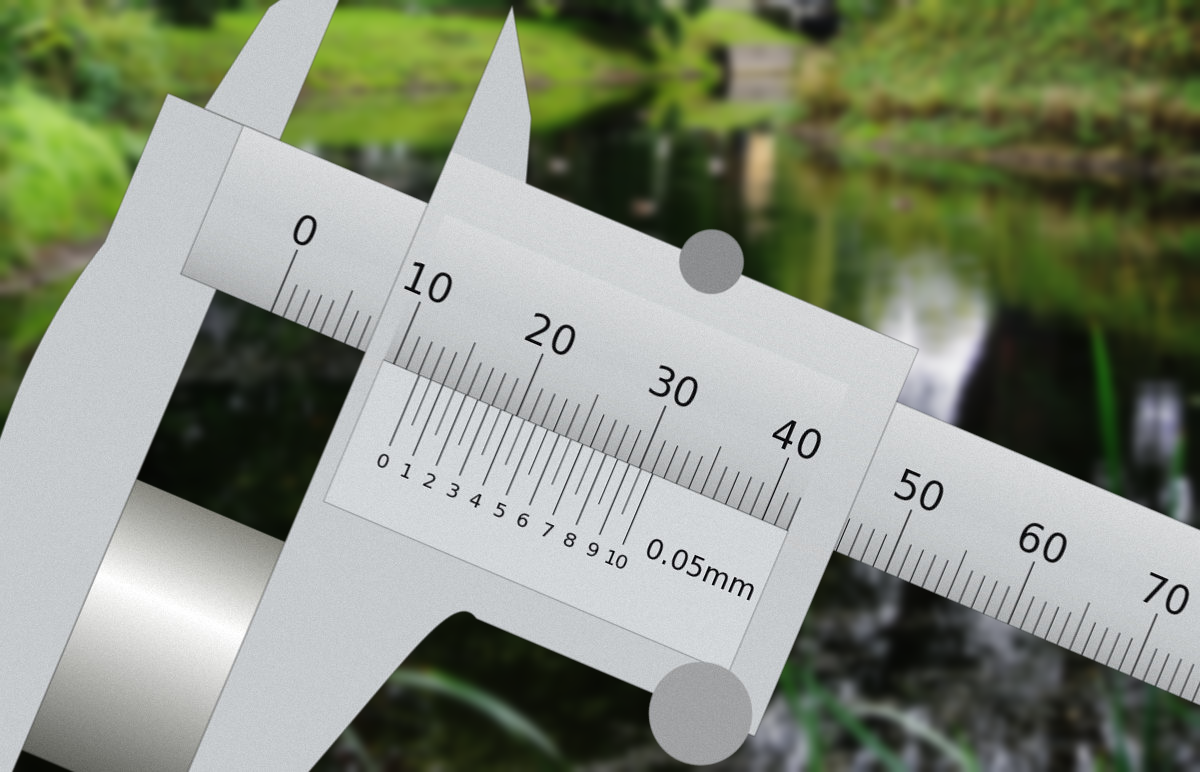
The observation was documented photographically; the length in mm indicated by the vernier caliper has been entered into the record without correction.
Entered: 12.1 mm
